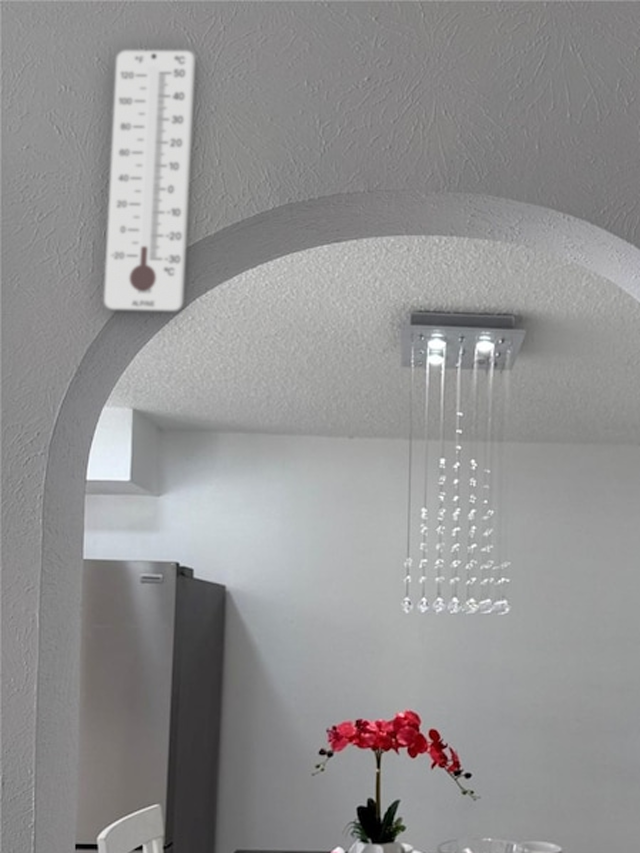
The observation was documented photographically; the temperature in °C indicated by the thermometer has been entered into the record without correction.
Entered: -25 °C
